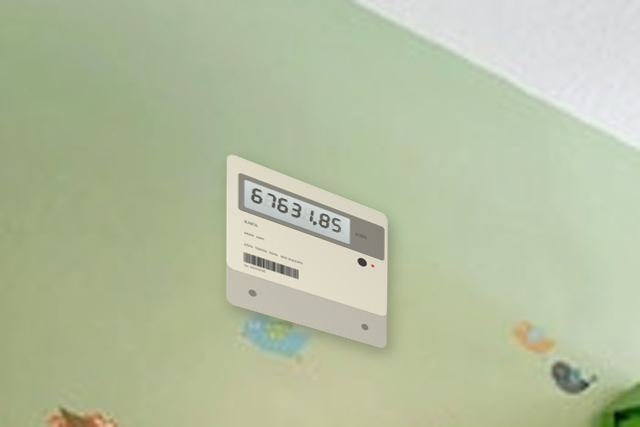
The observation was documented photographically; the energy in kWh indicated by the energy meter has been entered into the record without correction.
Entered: 67631.85 kWh
